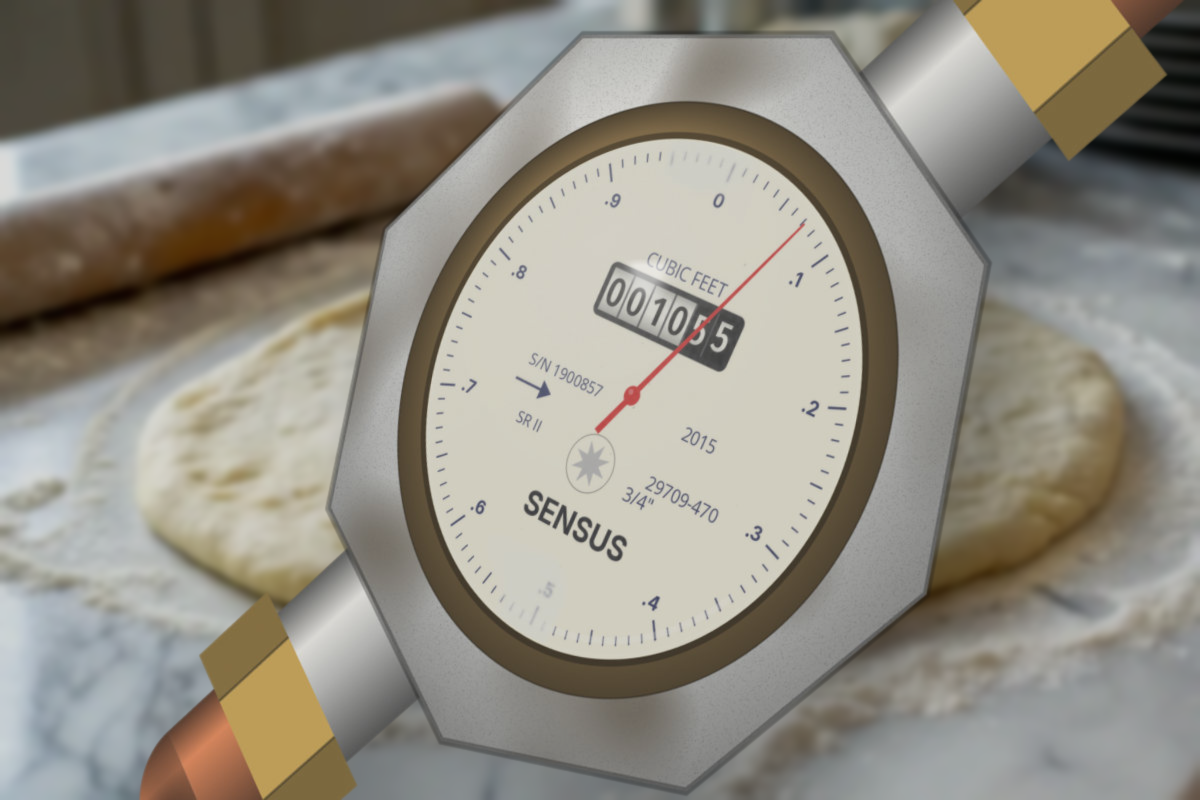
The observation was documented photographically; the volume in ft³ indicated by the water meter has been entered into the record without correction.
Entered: 1055.07 ft³
